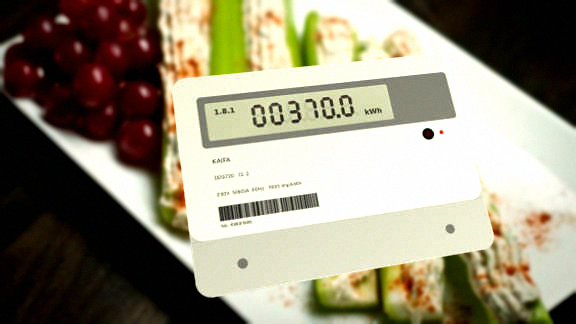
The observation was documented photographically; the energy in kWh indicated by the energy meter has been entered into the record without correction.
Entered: 370.0 kWh
